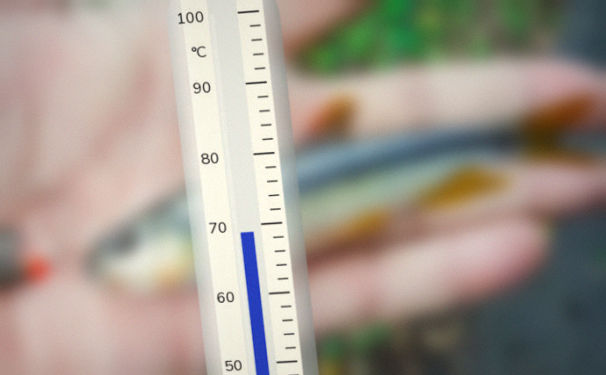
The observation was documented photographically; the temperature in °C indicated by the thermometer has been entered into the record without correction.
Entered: 69 °C
